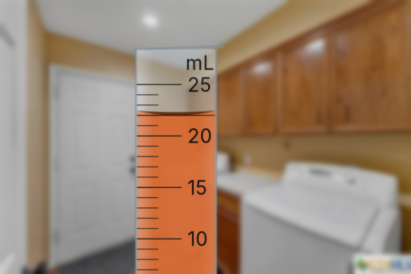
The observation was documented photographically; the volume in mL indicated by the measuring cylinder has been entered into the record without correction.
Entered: 22 mL
